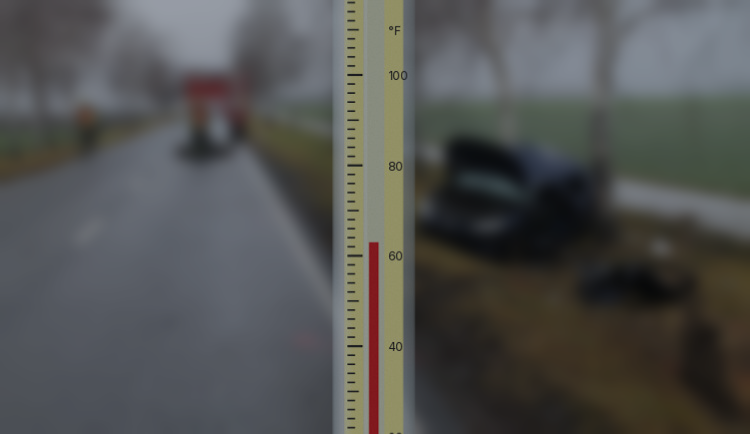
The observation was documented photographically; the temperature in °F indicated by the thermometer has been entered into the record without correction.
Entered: 63 °F
